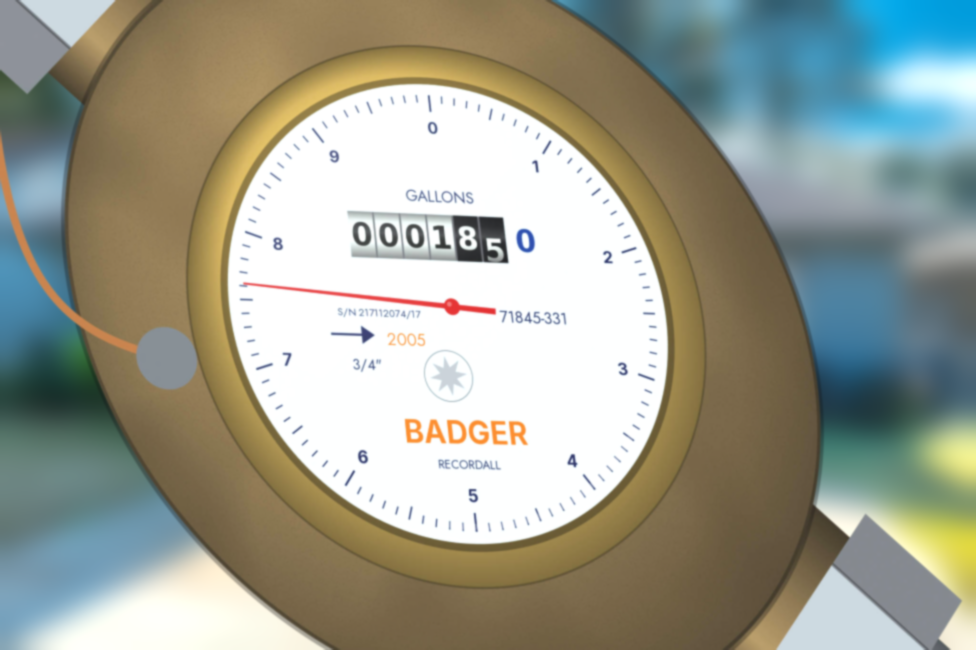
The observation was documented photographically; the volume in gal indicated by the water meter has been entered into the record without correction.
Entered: 1847.6 gal
